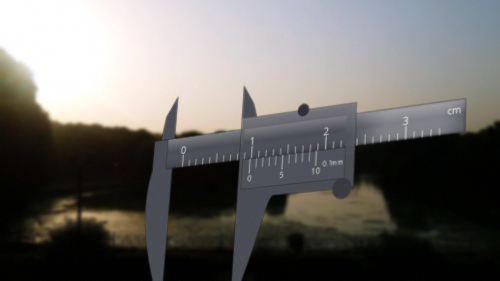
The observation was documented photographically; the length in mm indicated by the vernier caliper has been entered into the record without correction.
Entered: 9.8 mm
